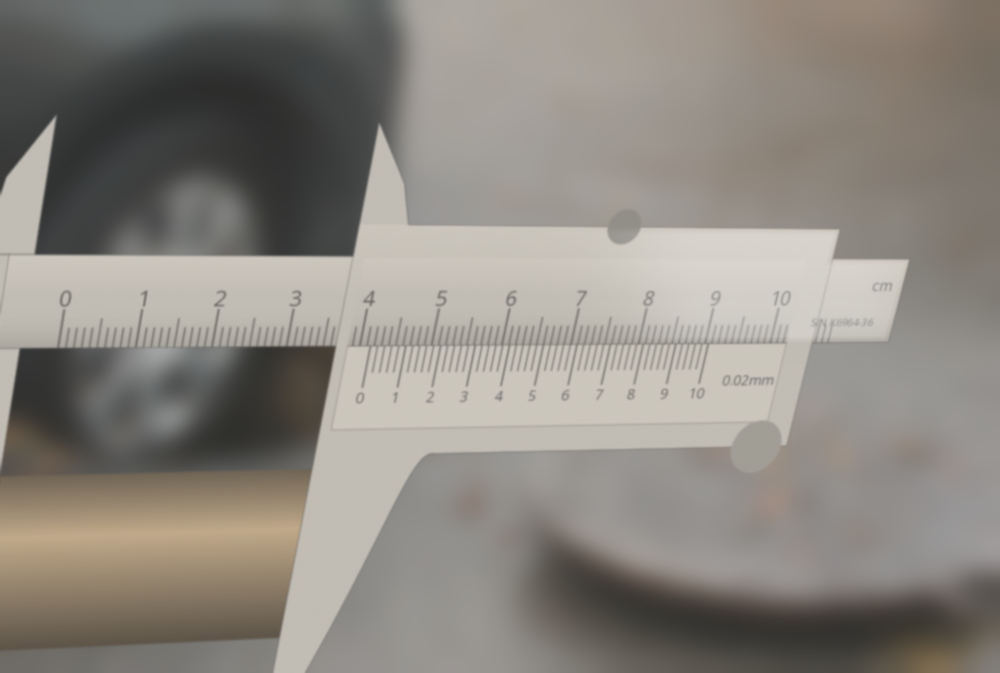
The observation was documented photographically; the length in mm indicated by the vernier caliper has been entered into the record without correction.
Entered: 41.5 mm
